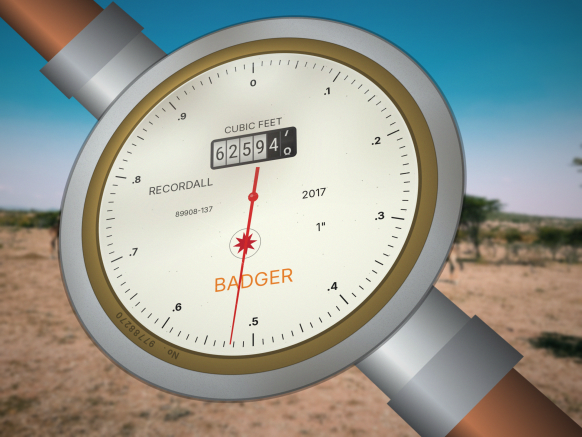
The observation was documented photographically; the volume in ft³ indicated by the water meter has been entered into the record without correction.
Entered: 625947.52 ft³
